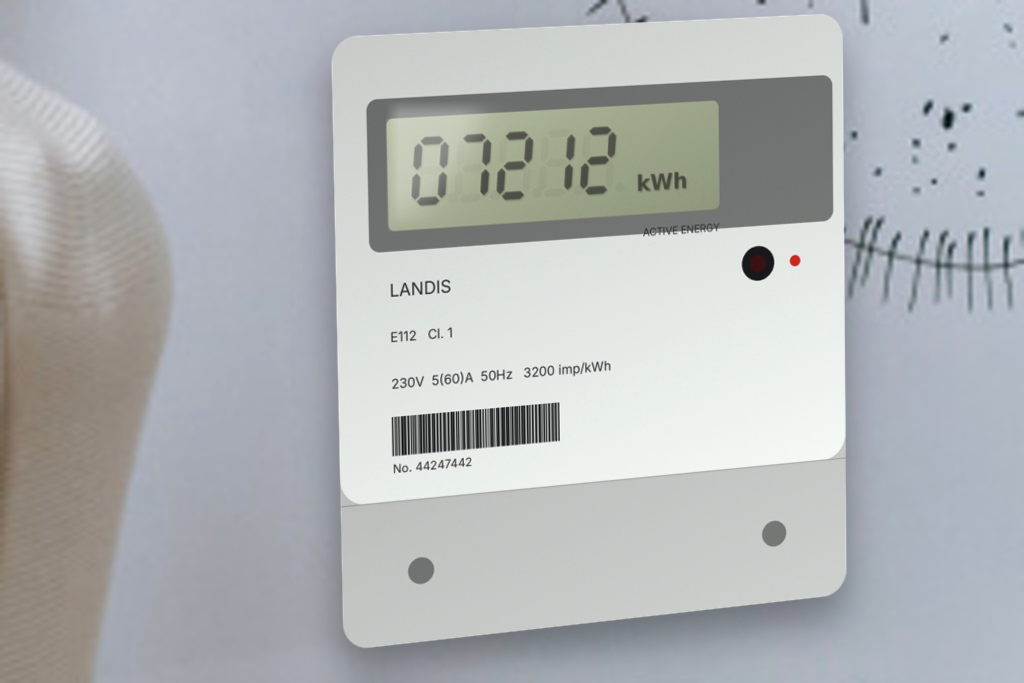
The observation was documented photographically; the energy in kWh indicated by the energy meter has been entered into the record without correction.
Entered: 7212 kWh
